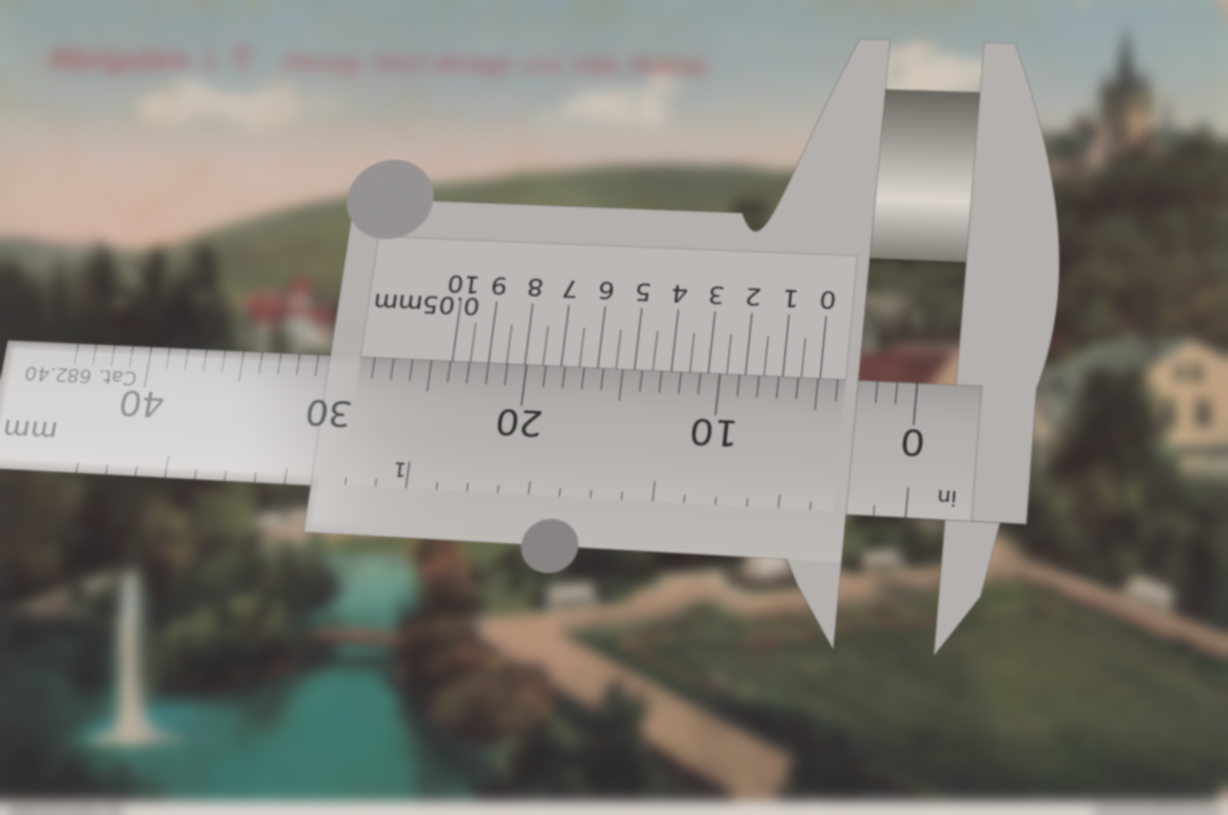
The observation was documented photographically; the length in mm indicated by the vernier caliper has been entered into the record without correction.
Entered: 4.9 mm
